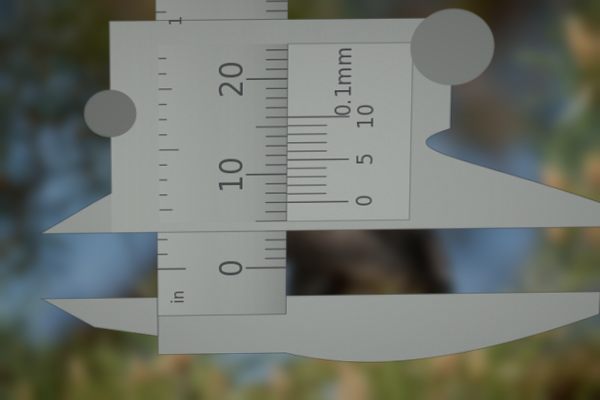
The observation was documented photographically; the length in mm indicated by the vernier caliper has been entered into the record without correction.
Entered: 7.0 mm
